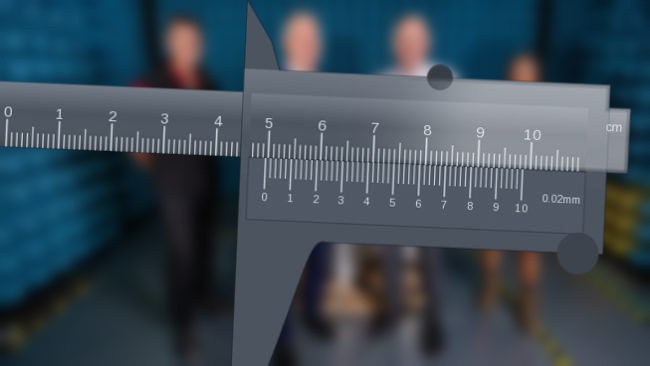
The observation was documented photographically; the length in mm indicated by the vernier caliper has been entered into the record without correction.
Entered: 49.5 mm
